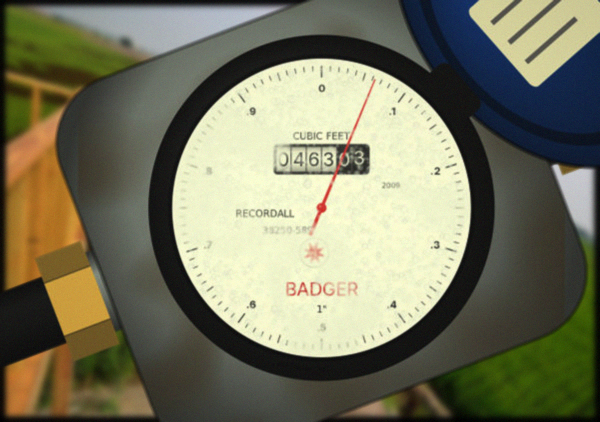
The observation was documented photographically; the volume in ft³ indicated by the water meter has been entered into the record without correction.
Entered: 46303.06 ft³
